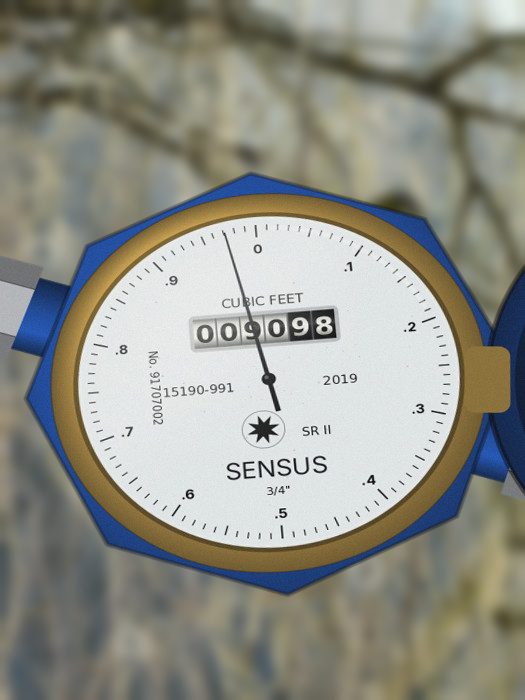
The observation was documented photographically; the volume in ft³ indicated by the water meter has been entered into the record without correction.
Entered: 9097.97 ft³
